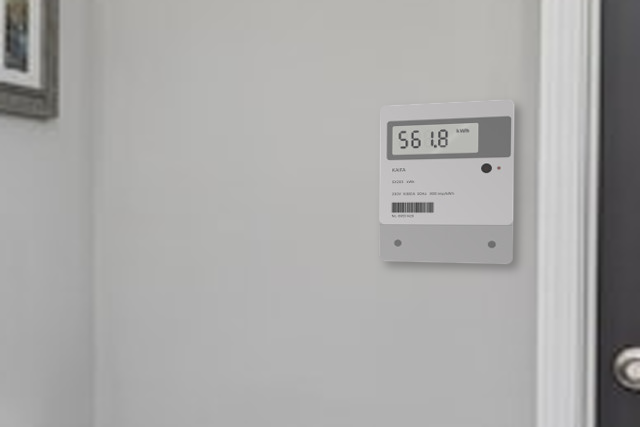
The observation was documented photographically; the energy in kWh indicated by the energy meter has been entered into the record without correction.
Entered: 561.8 kWh
